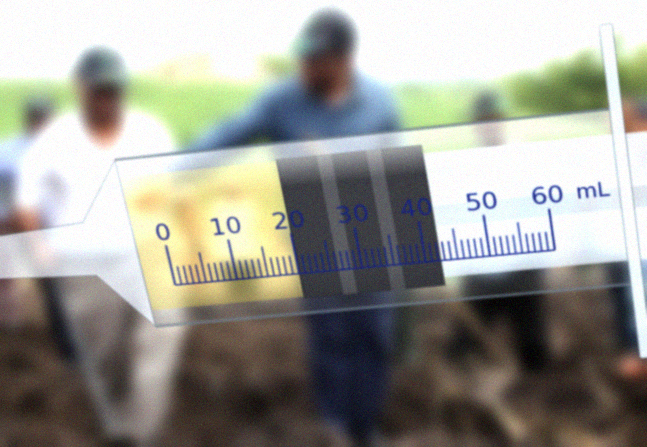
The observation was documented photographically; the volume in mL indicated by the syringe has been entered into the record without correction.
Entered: 20 mL
